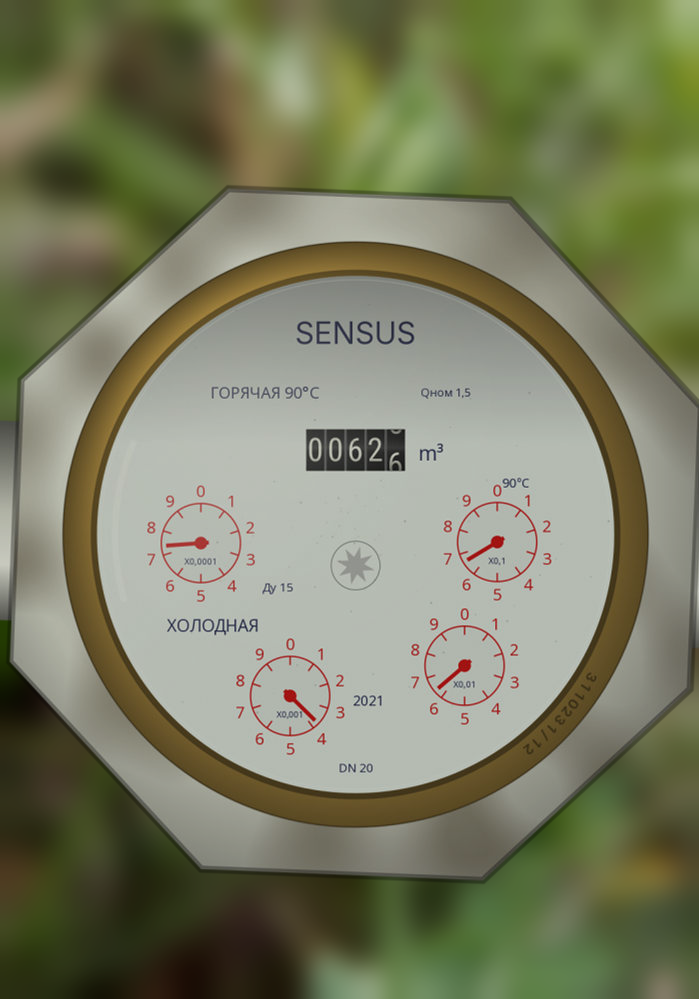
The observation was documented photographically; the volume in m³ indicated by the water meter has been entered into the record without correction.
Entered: 625.6637 m³
